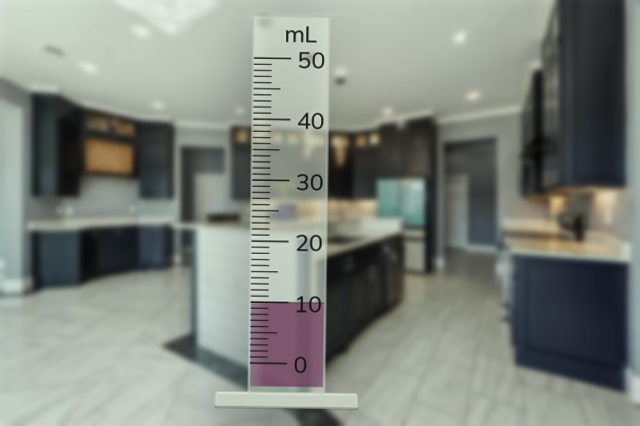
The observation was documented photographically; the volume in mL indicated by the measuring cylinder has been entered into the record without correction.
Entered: 10 mL
